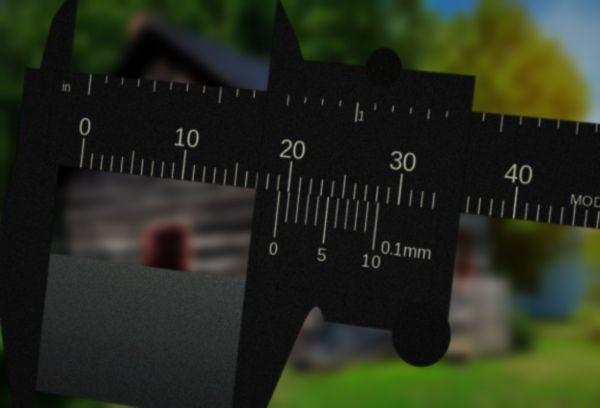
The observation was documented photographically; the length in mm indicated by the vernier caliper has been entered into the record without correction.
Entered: 19.2 mm
